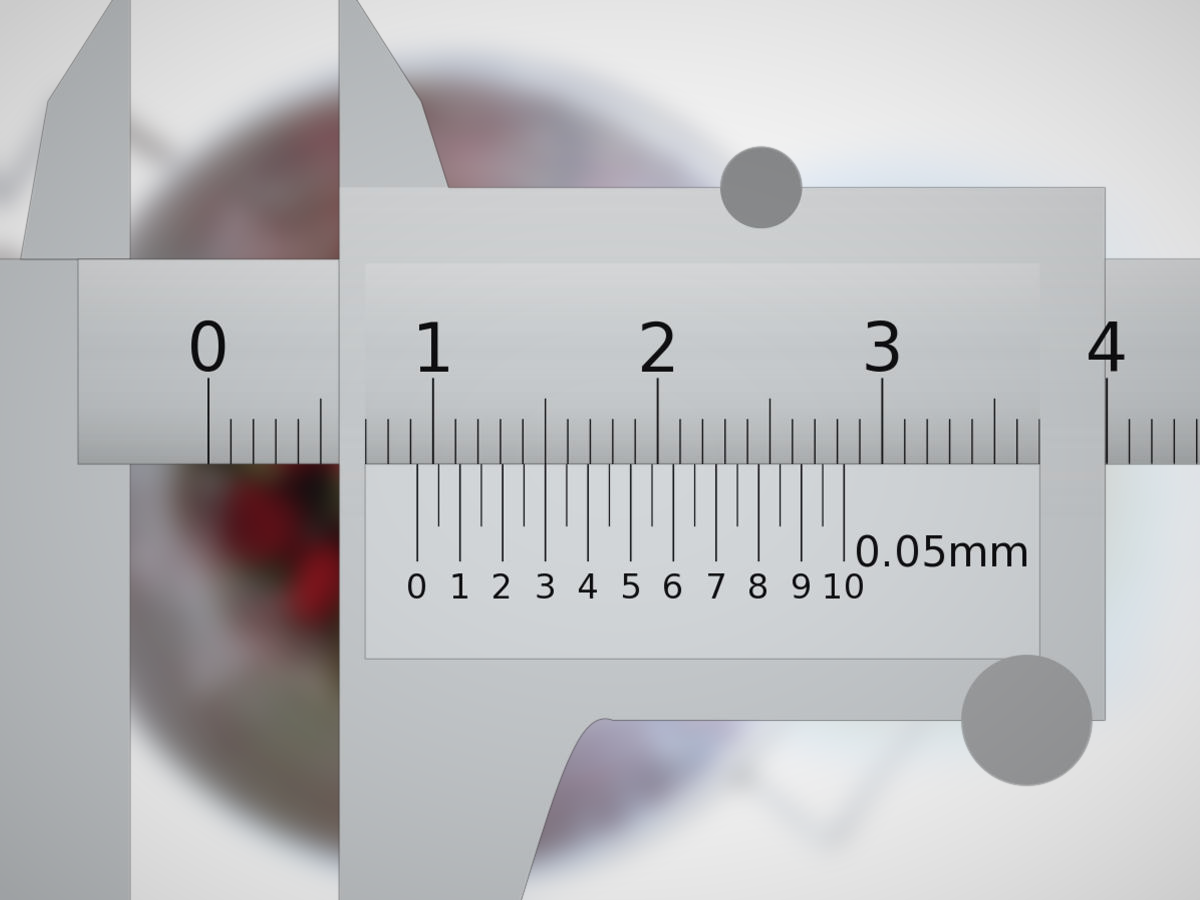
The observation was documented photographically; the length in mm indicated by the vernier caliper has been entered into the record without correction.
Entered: 9.3 mm
